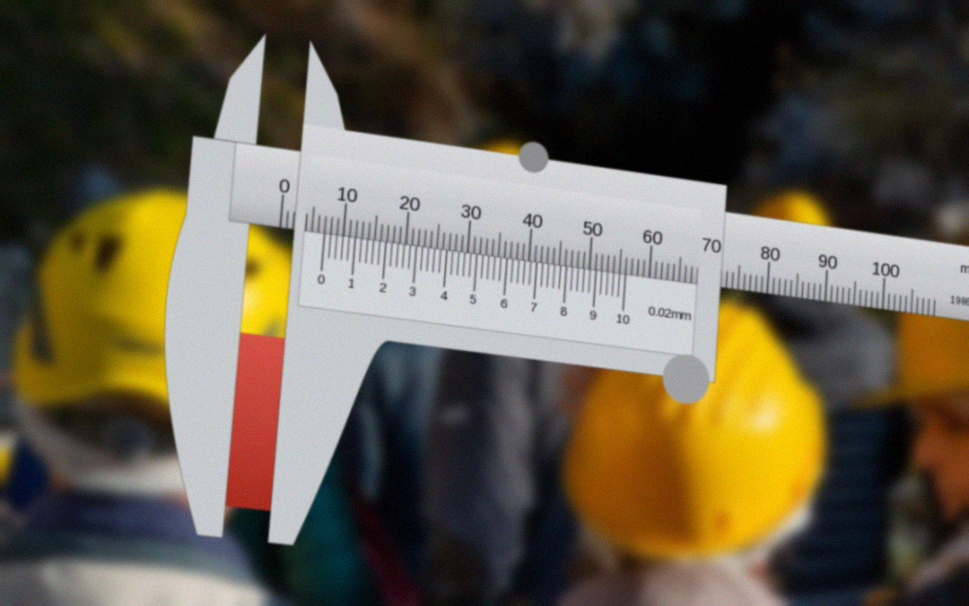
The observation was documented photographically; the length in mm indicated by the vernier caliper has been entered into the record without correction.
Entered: 7.0 mm
